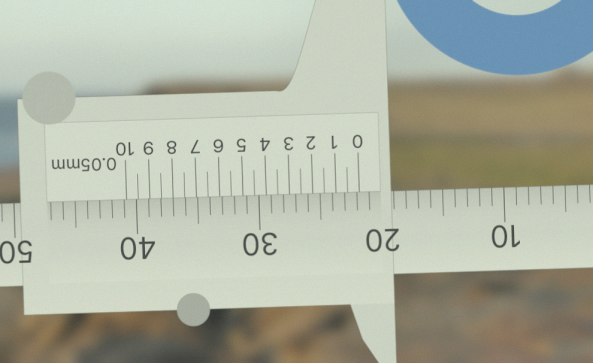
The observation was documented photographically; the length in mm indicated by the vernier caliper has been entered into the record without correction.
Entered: 21.8 mm
